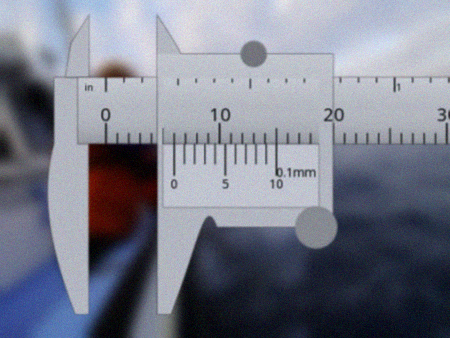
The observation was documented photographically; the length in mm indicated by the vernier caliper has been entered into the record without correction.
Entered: 6.0 mm
